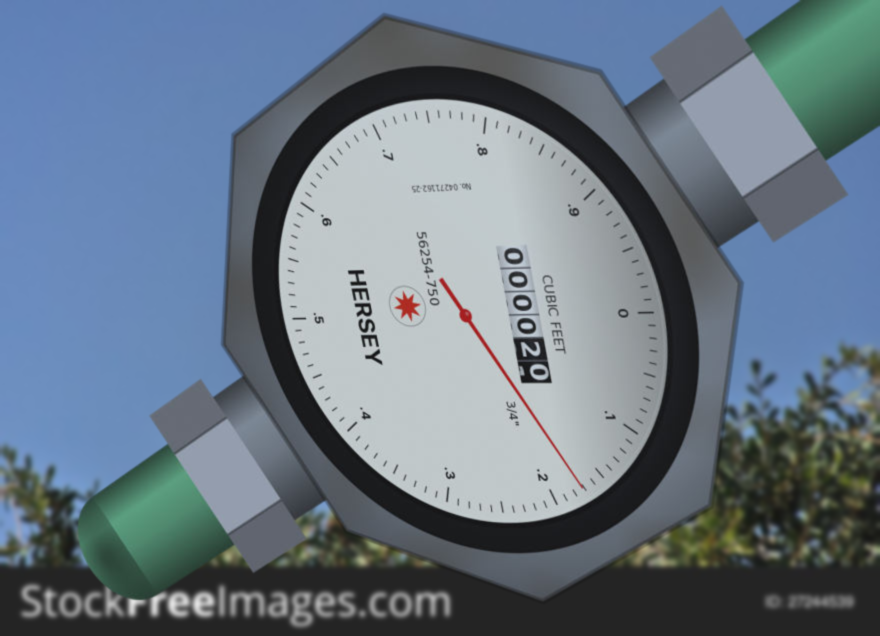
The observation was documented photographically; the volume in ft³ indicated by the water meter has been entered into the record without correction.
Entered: 20.17 ft³
